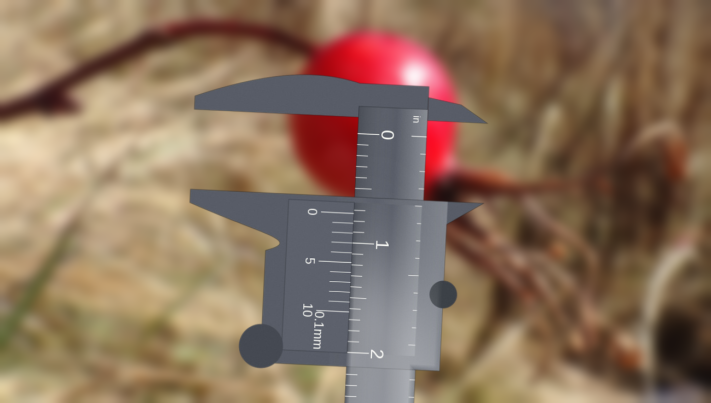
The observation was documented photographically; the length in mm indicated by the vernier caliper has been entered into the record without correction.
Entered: 7.3 mm
